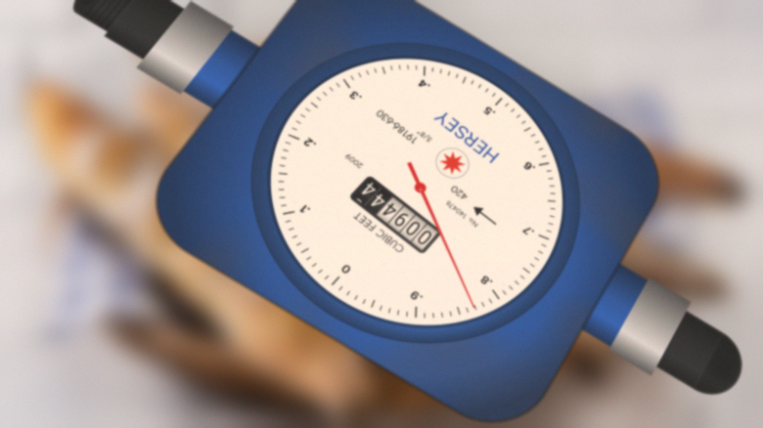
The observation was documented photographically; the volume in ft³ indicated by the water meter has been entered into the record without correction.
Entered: 9443.83 ft³
